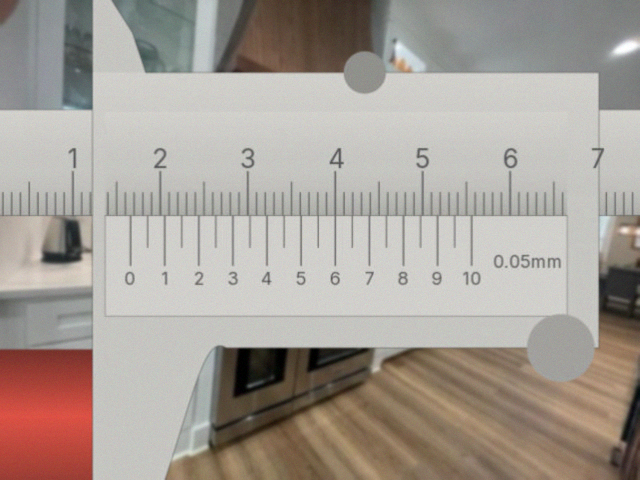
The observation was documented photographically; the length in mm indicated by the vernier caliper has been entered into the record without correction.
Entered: 16.6 mm
